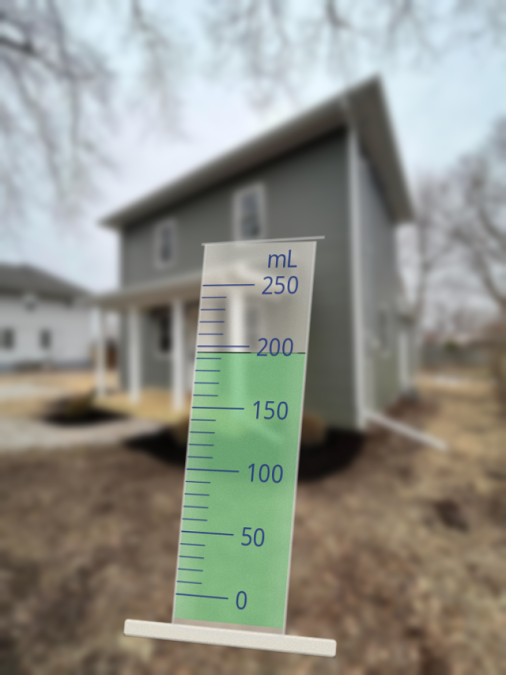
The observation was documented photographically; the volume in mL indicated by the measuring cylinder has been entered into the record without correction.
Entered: 195 mL
